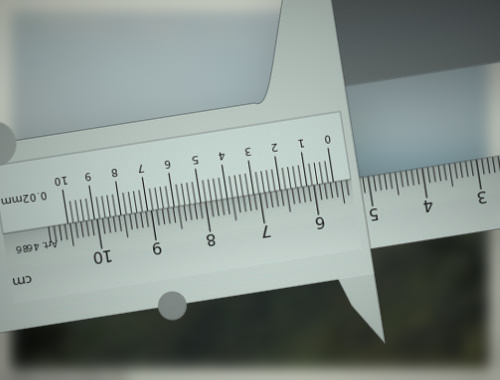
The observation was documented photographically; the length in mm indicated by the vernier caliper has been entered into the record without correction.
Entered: 56.4 mm
